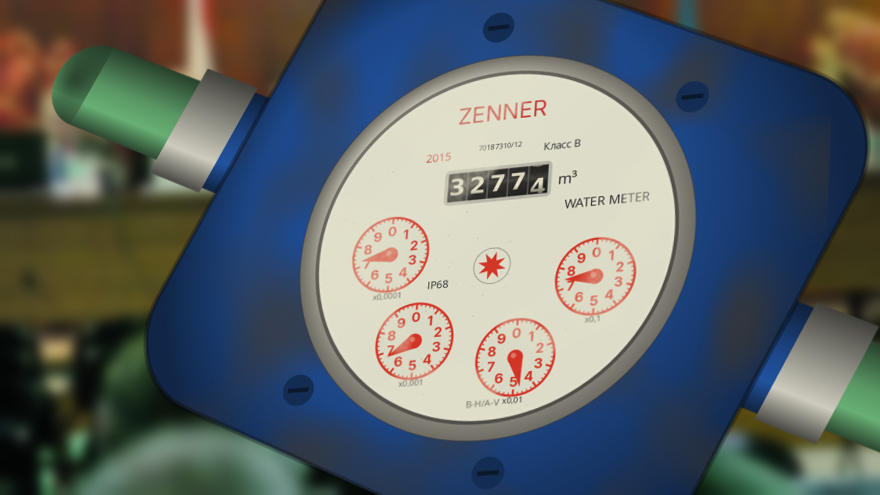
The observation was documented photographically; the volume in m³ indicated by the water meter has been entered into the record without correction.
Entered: 32773.7467 m³
